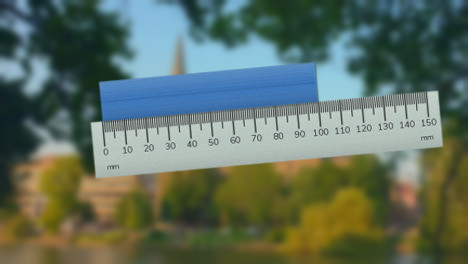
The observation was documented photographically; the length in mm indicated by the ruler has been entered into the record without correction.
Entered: 100 mm
